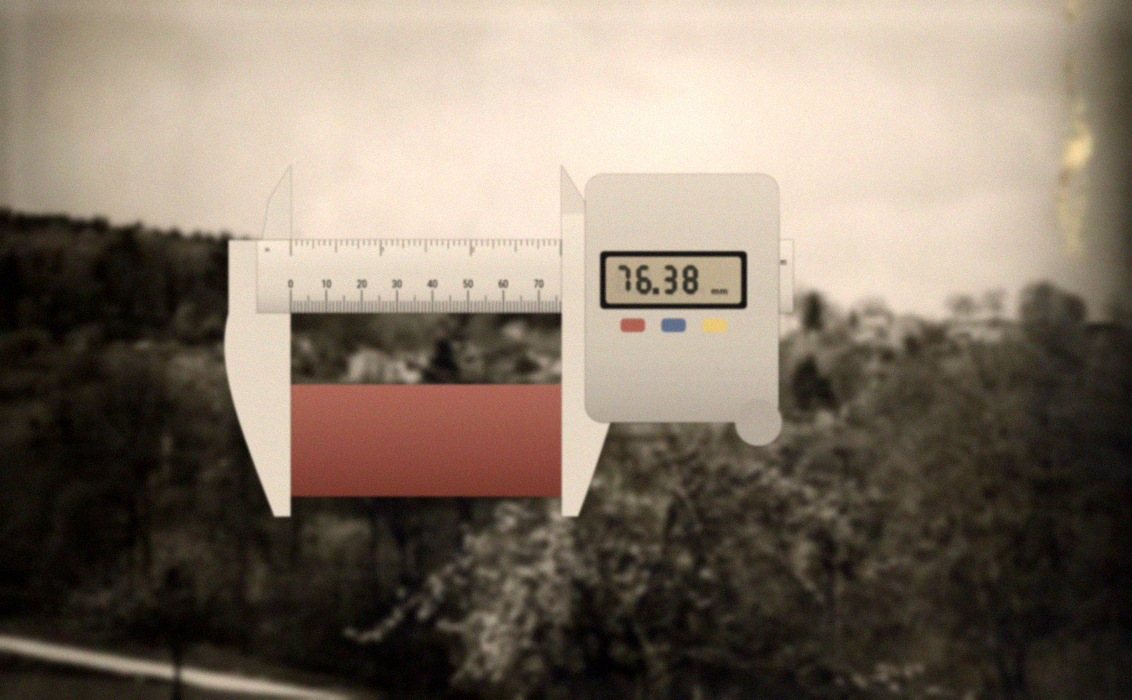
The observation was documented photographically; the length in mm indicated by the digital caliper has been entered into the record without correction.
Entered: 76.38 mm
